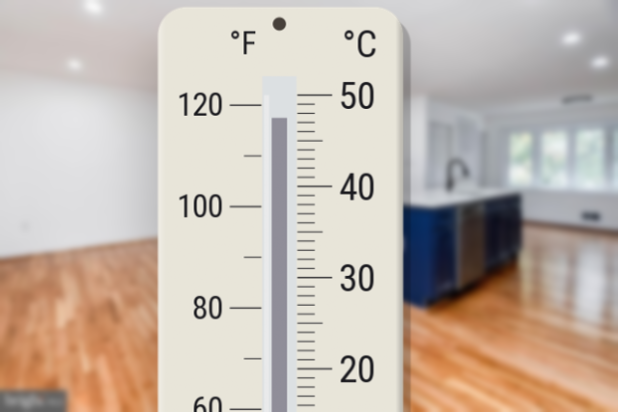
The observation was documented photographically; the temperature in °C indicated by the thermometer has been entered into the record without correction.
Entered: 47.5 °C
